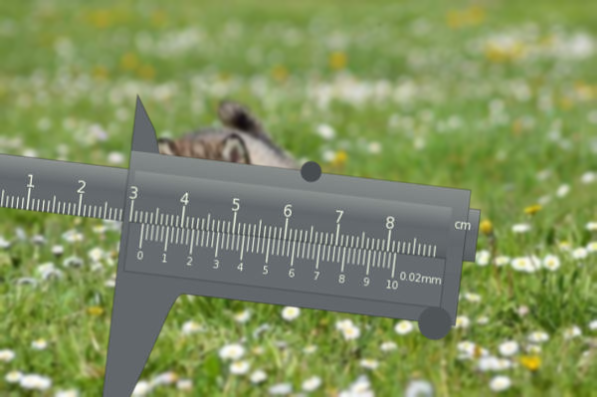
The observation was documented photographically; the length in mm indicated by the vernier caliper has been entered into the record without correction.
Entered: 32.5 mm
